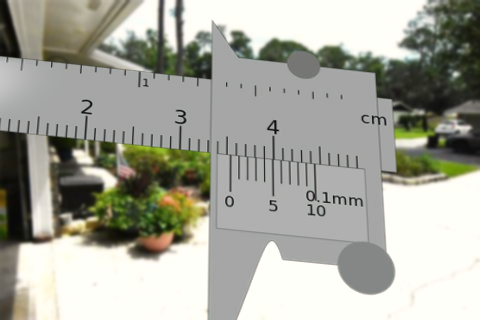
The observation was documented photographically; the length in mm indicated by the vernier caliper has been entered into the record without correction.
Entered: 35.4 mm
